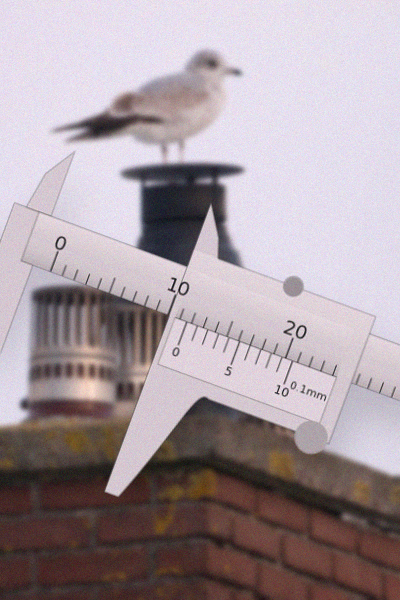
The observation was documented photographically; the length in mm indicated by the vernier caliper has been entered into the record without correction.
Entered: 11.6 mm
